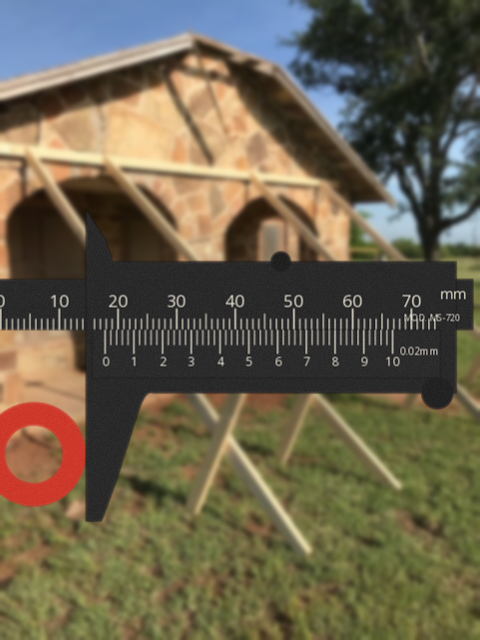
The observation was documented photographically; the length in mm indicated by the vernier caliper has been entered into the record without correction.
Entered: 17.8 mm
